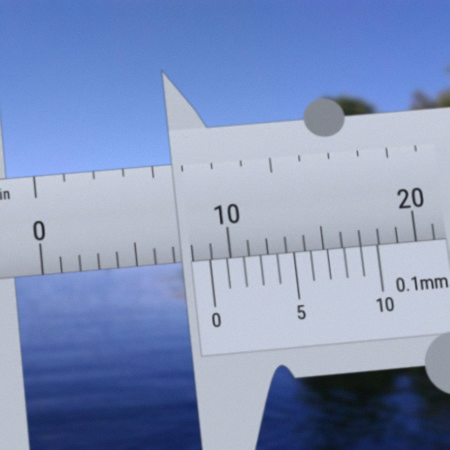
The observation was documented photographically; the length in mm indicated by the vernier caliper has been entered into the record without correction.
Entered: 8.9 mm
